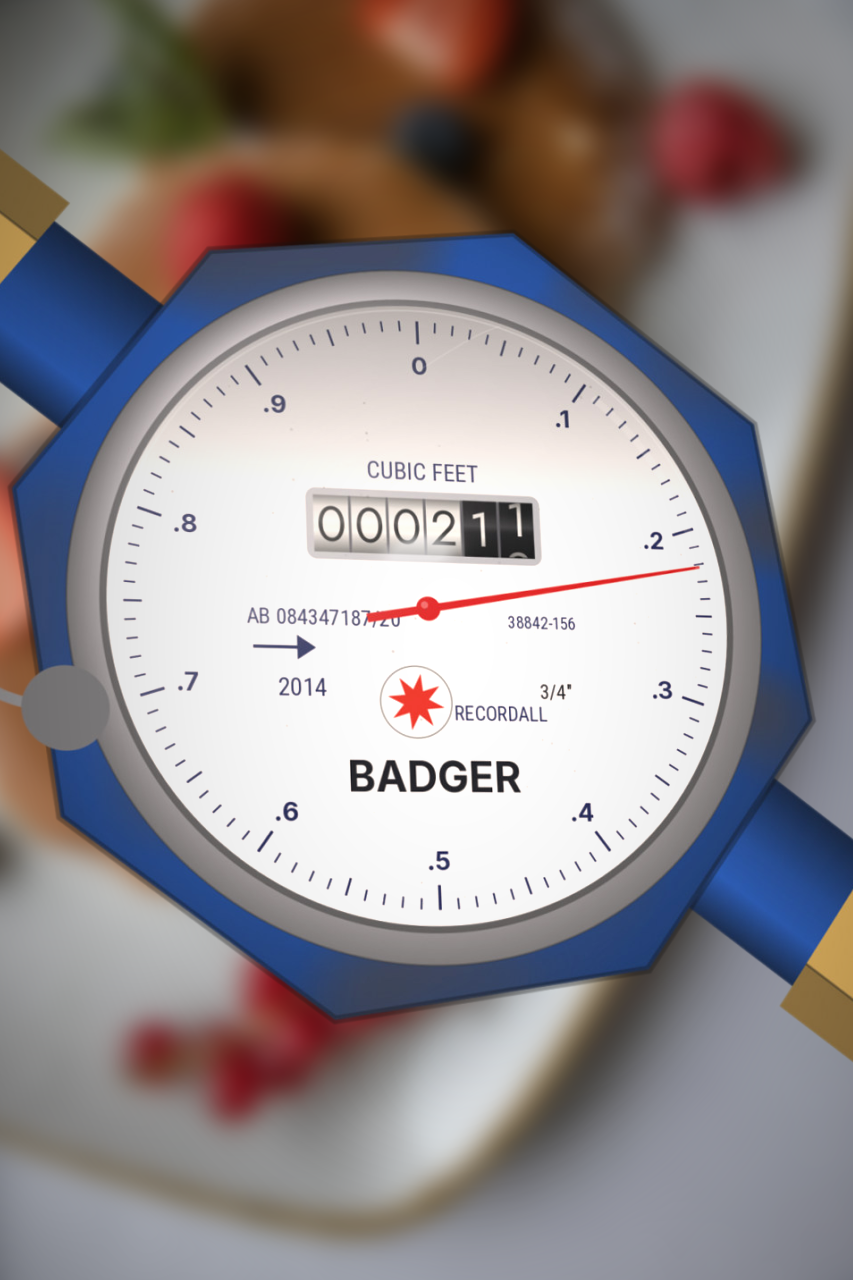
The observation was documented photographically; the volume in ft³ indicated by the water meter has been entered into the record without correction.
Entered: 211.22 ft³
